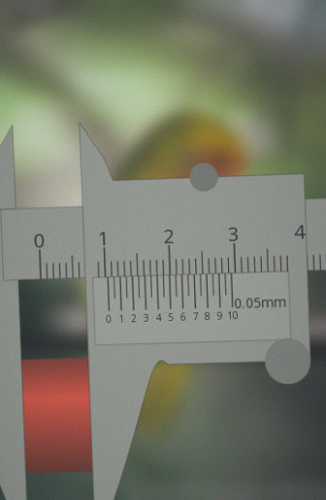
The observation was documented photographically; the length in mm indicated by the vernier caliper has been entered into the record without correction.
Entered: 10.4 mm
